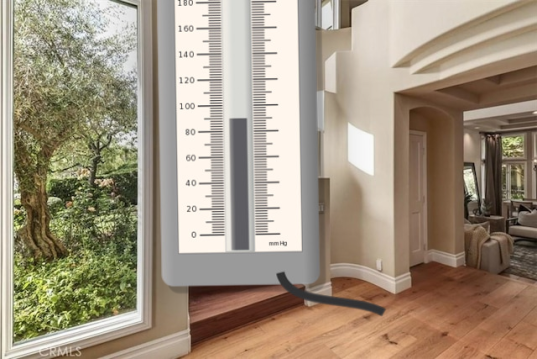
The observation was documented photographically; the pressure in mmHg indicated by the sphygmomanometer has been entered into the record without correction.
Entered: 90 mmHg
